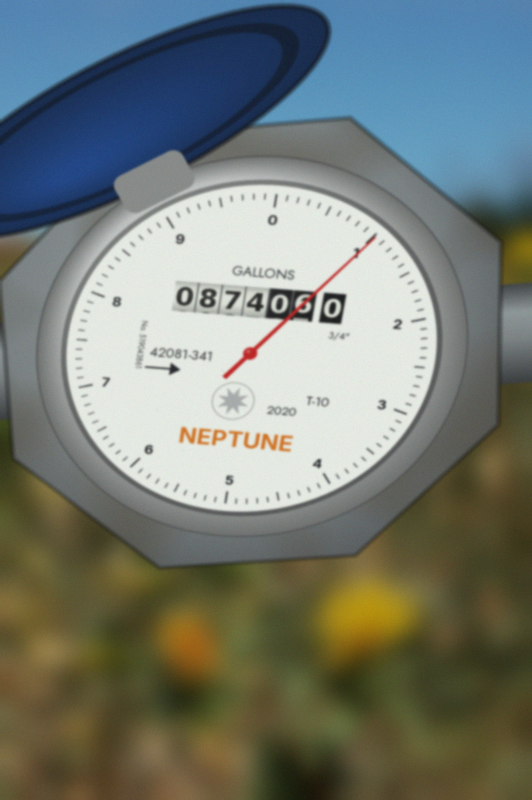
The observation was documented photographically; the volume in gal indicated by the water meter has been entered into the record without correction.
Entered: 874061.0 gal
